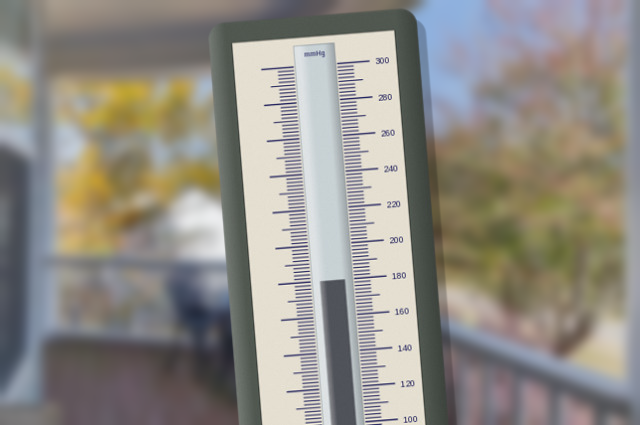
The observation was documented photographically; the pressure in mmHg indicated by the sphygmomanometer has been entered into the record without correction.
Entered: 180 mmHg
